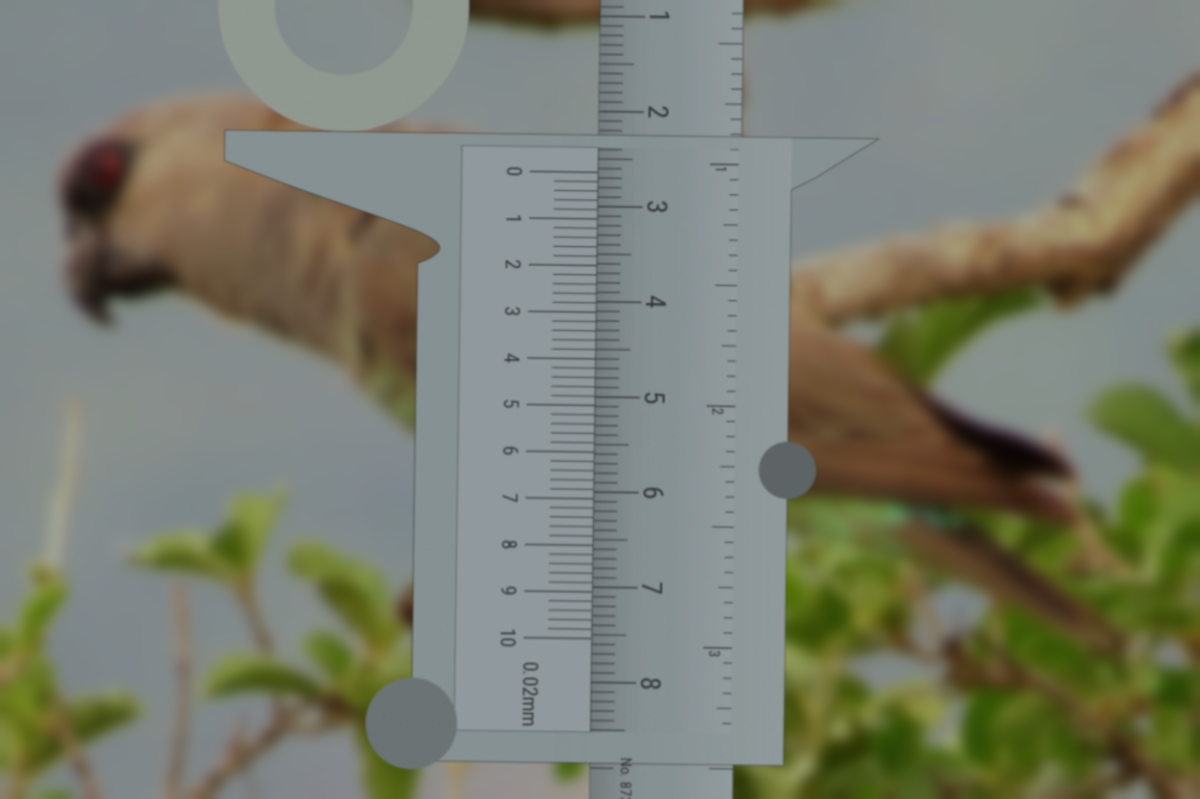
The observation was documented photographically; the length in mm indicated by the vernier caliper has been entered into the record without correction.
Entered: 26.4 mm
